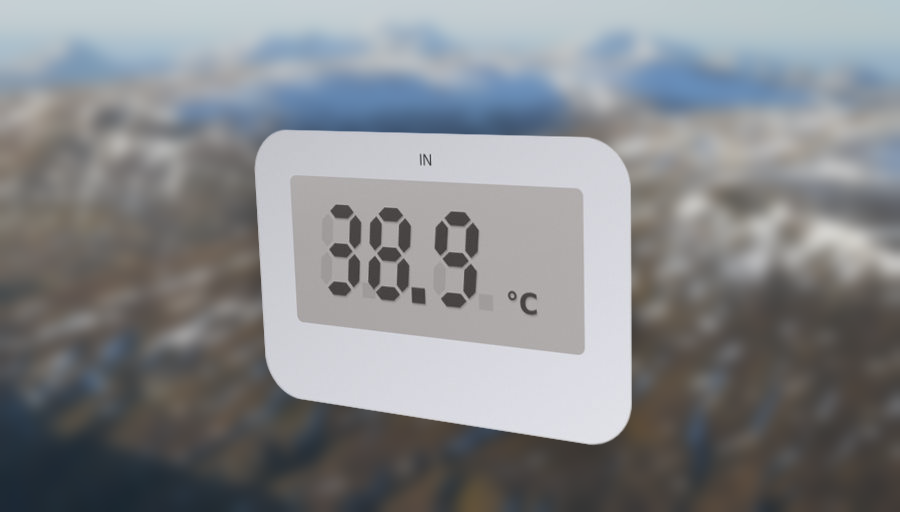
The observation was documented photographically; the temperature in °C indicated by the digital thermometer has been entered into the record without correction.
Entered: 38.9 °C
